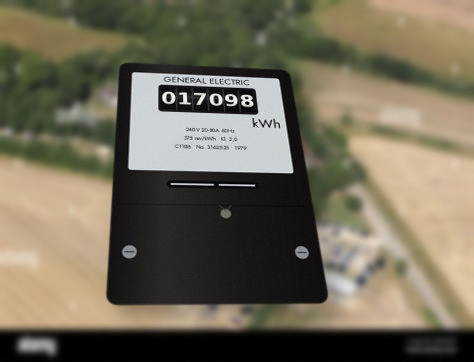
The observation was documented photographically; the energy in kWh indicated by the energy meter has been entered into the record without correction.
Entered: 17098 kWh
